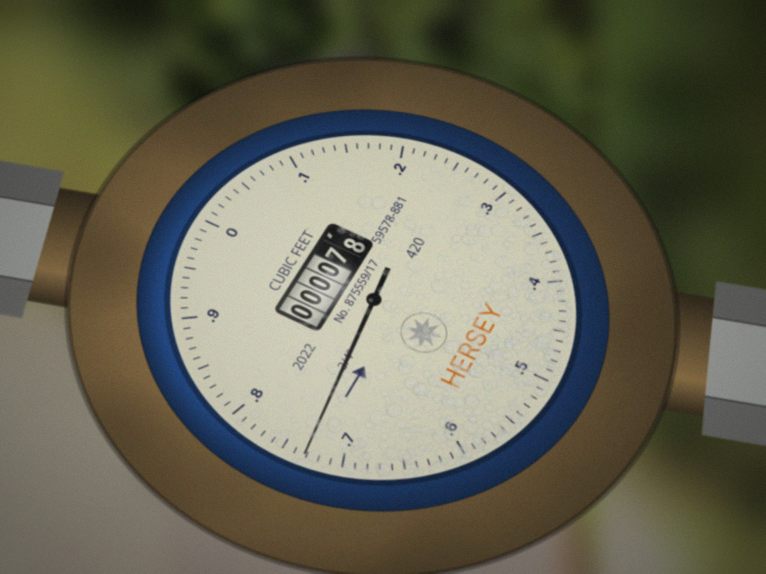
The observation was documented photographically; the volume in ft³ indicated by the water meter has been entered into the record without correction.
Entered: 77.73 ft³
